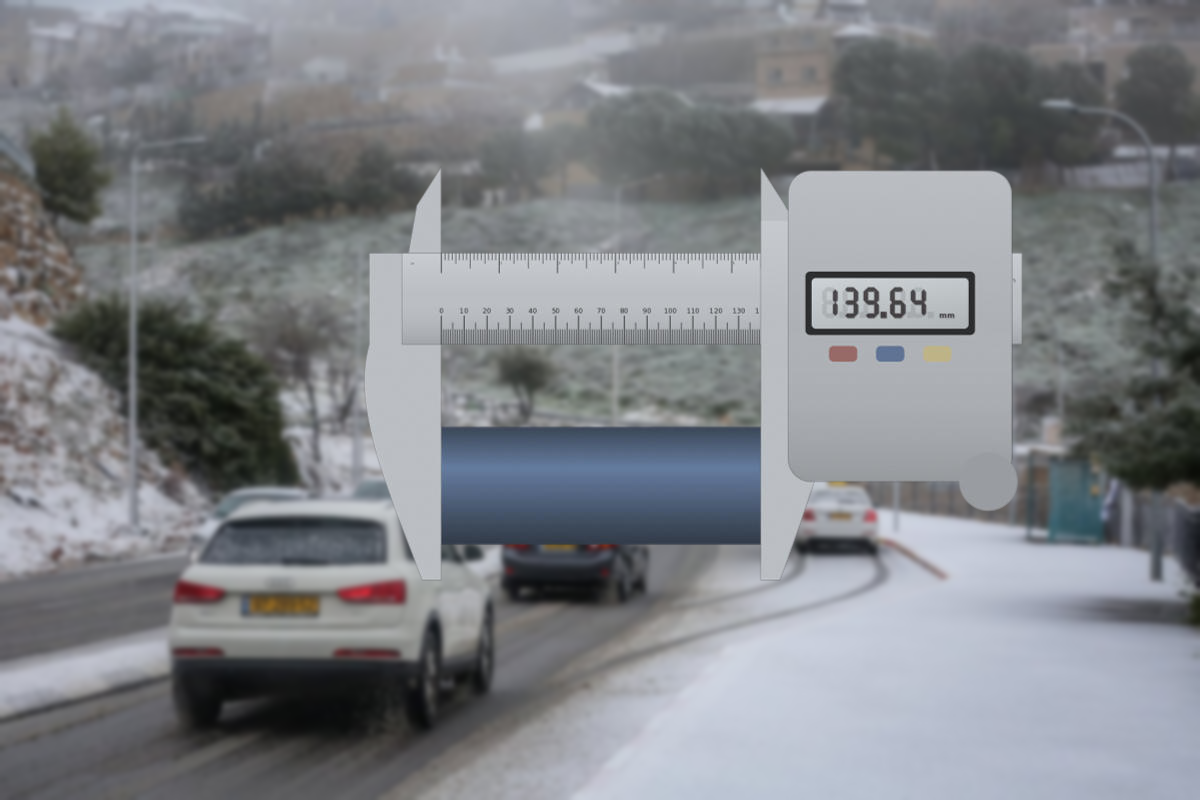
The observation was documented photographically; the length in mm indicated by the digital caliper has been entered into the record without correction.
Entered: 139.64 mm
